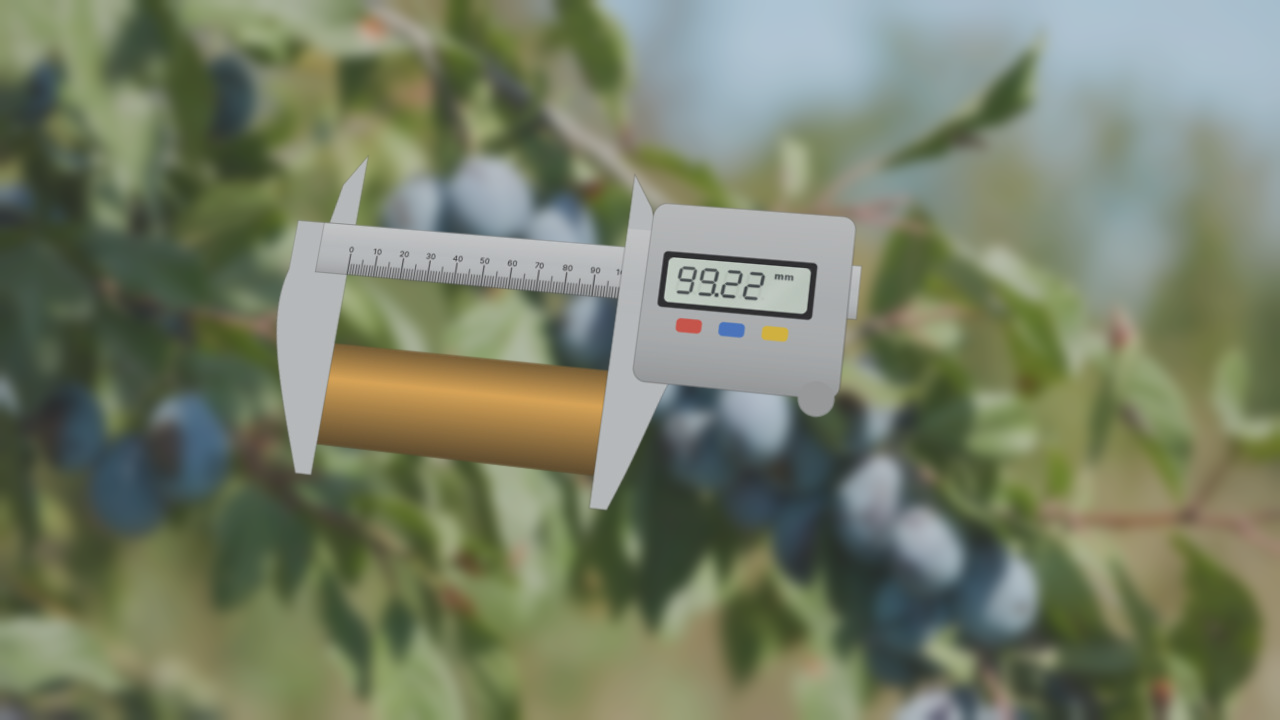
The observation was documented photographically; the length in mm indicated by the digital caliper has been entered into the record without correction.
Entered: 99.22 mm
